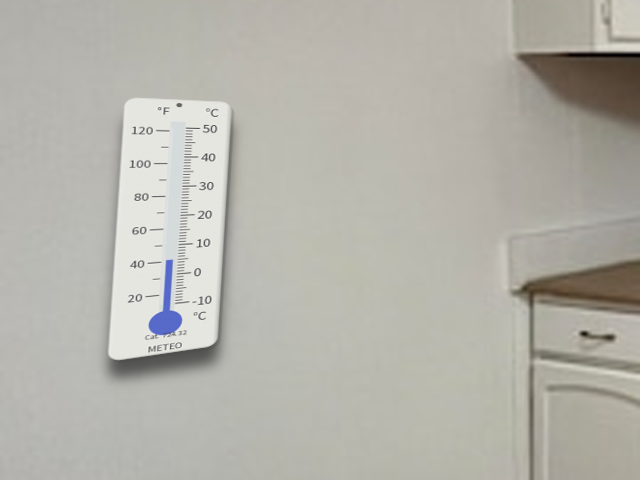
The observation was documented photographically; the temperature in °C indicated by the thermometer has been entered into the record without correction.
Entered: 5 °C
